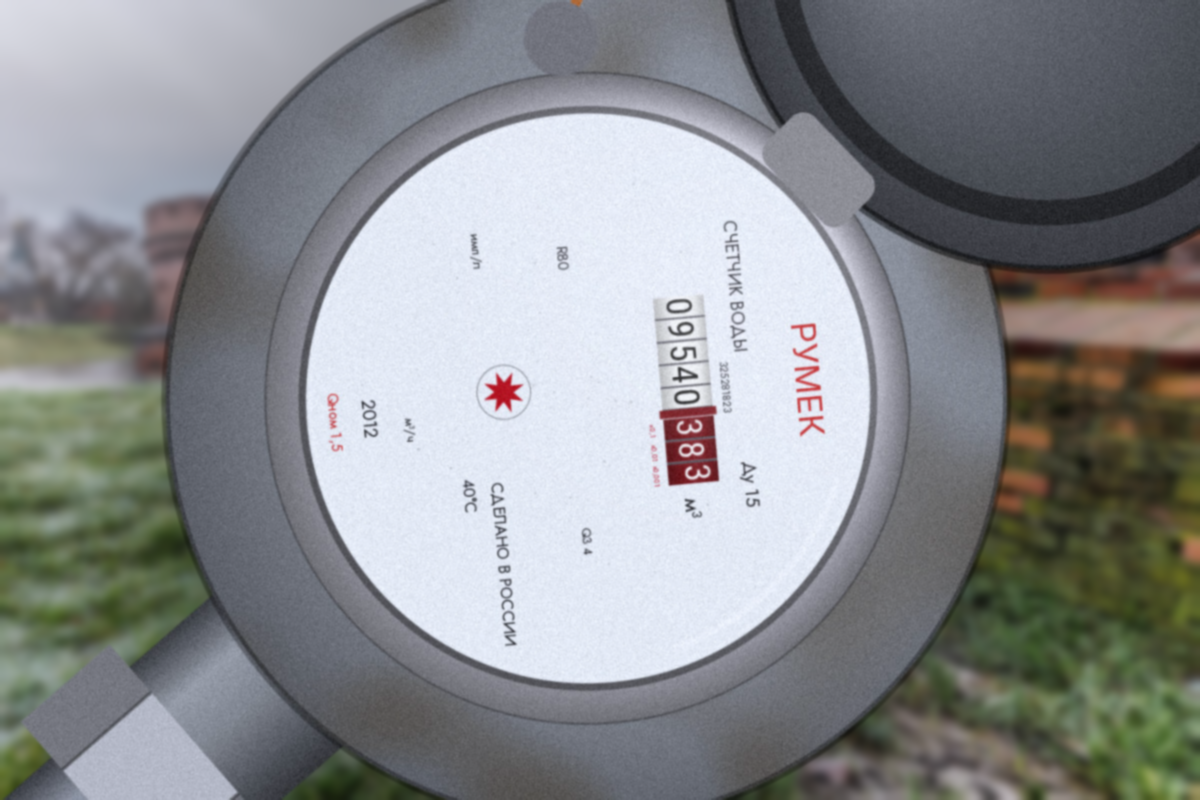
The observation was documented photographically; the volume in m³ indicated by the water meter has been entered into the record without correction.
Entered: 9540.383 m³
